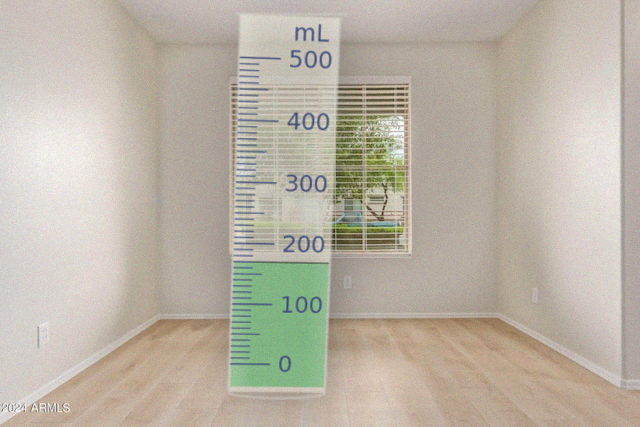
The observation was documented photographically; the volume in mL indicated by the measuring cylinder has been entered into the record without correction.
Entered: 170 mL
